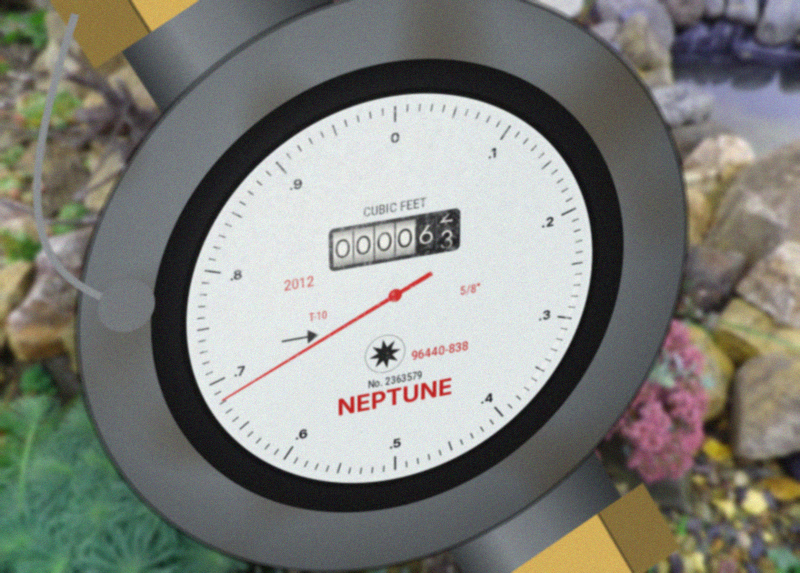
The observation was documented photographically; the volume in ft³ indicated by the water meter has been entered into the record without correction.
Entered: 62.68 ft³
